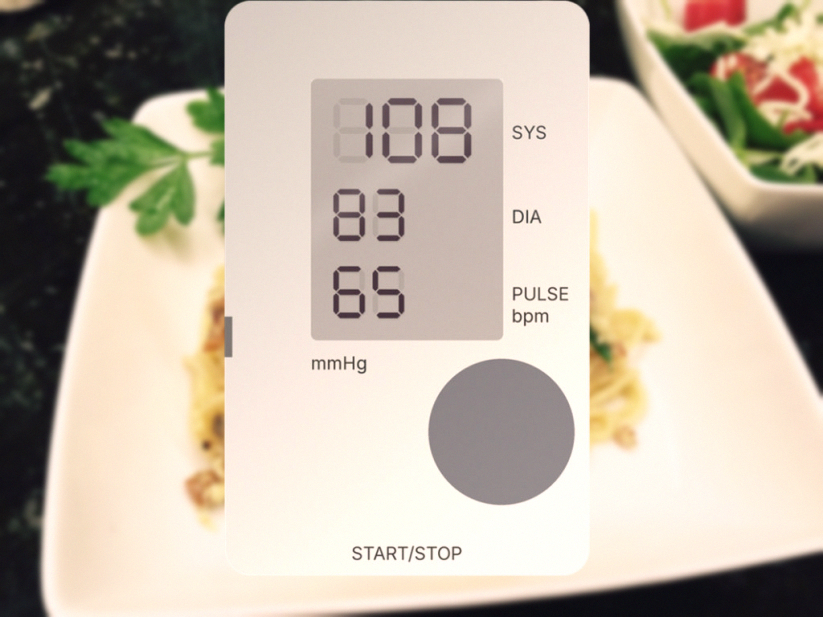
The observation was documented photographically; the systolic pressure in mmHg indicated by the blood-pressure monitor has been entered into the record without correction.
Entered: 108 mmHg
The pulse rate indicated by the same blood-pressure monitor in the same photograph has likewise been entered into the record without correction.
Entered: 65 bpm
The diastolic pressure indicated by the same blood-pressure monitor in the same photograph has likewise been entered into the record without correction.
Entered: 83 mmHg
